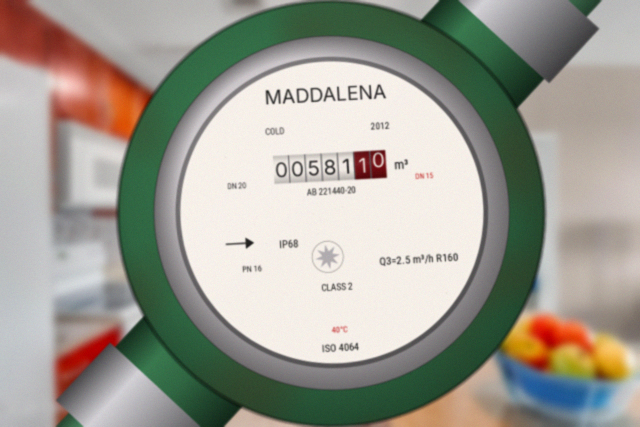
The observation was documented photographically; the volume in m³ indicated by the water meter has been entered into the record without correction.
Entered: 581.10 m³
